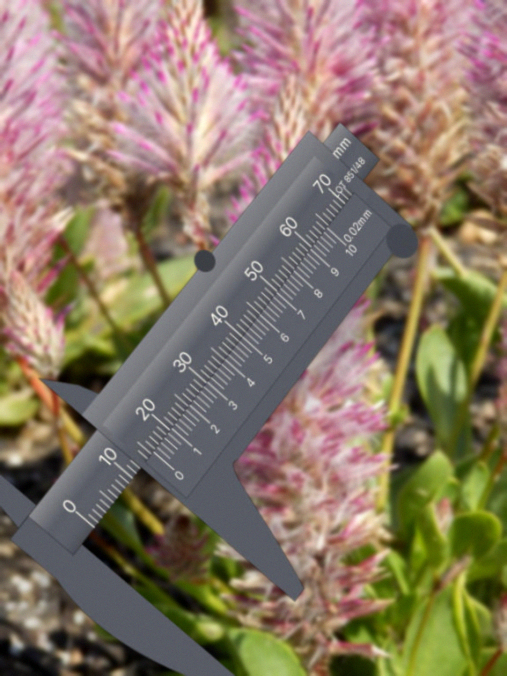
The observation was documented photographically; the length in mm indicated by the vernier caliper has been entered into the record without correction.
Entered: 15.5 mm
